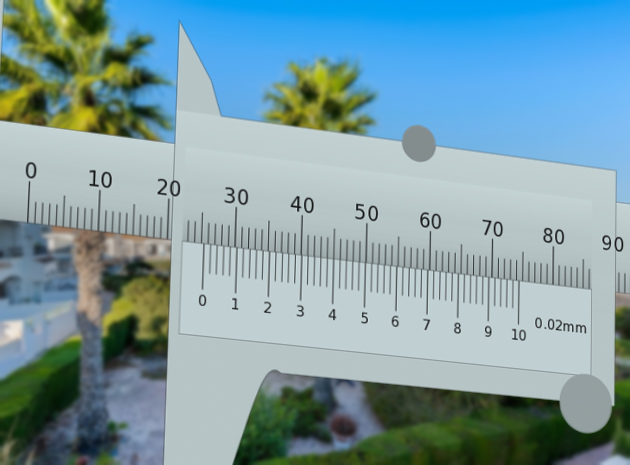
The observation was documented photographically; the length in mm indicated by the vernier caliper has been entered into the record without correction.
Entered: 25.4 mm
